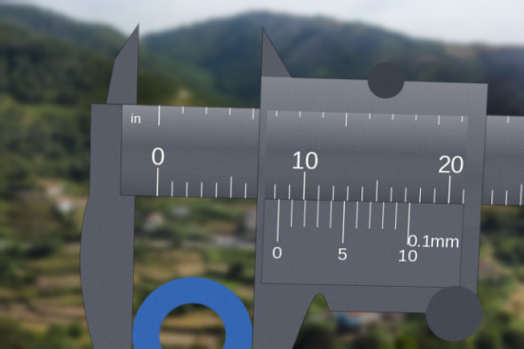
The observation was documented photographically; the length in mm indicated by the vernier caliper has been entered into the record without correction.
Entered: 8.3 mm
